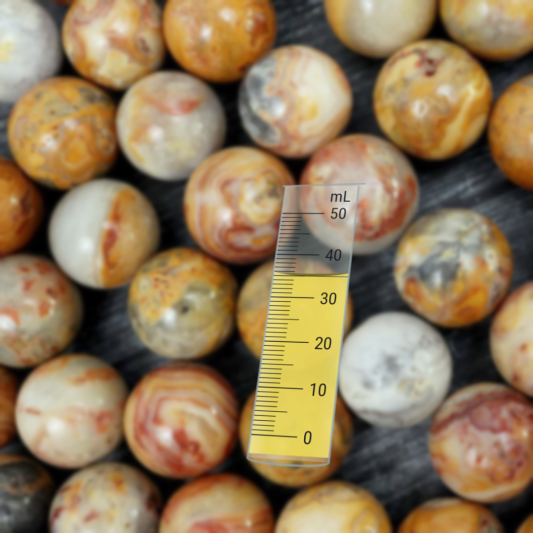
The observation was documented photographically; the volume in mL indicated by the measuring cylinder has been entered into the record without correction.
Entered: 35 mL
